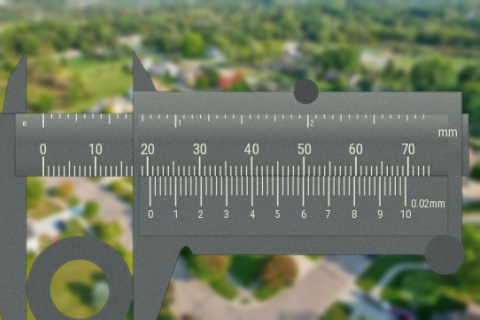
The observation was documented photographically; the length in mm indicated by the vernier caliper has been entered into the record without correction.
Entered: 20.5 mm
